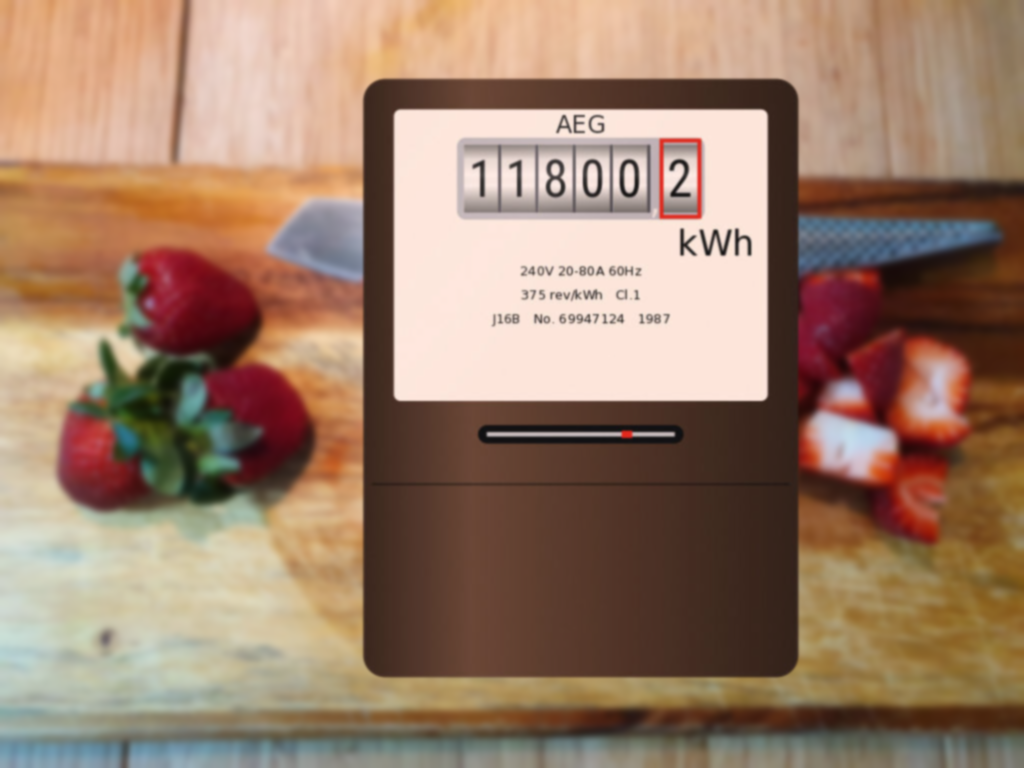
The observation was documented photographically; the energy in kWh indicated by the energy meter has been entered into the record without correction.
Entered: 11800.2 kWh
